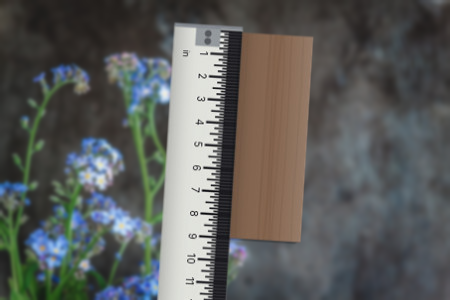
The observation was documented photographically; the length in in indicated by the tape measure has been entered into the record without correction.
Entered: 9 in
